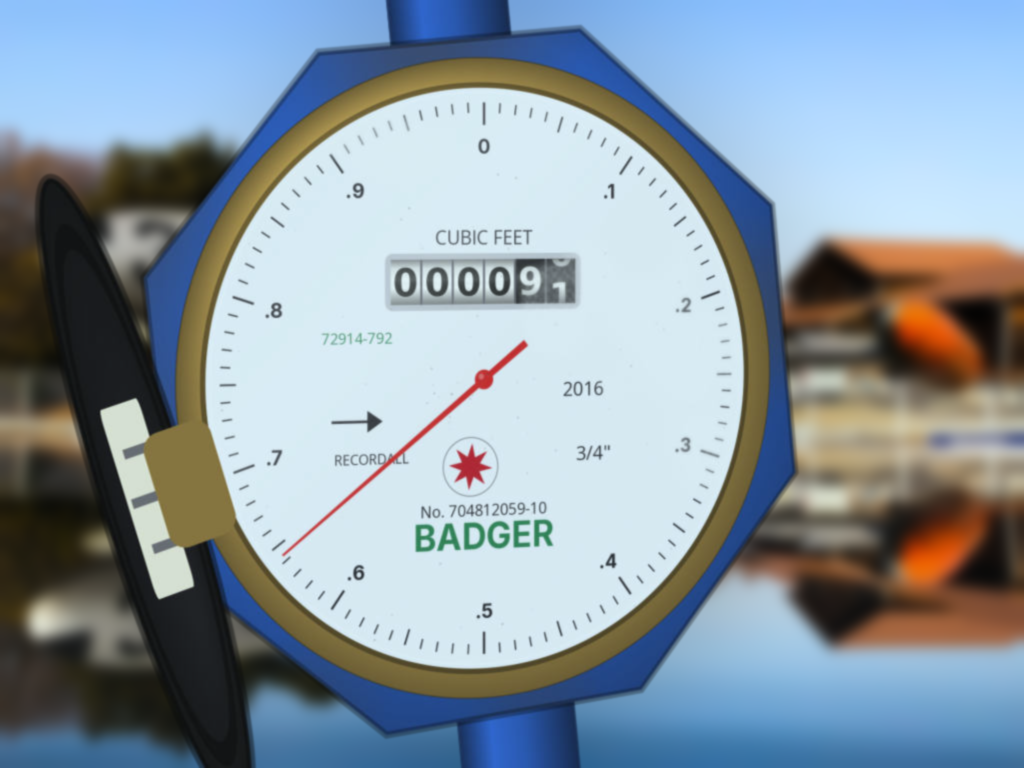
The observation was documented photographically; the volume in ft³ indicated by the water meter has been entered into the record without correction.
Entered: 90.64 ft³
